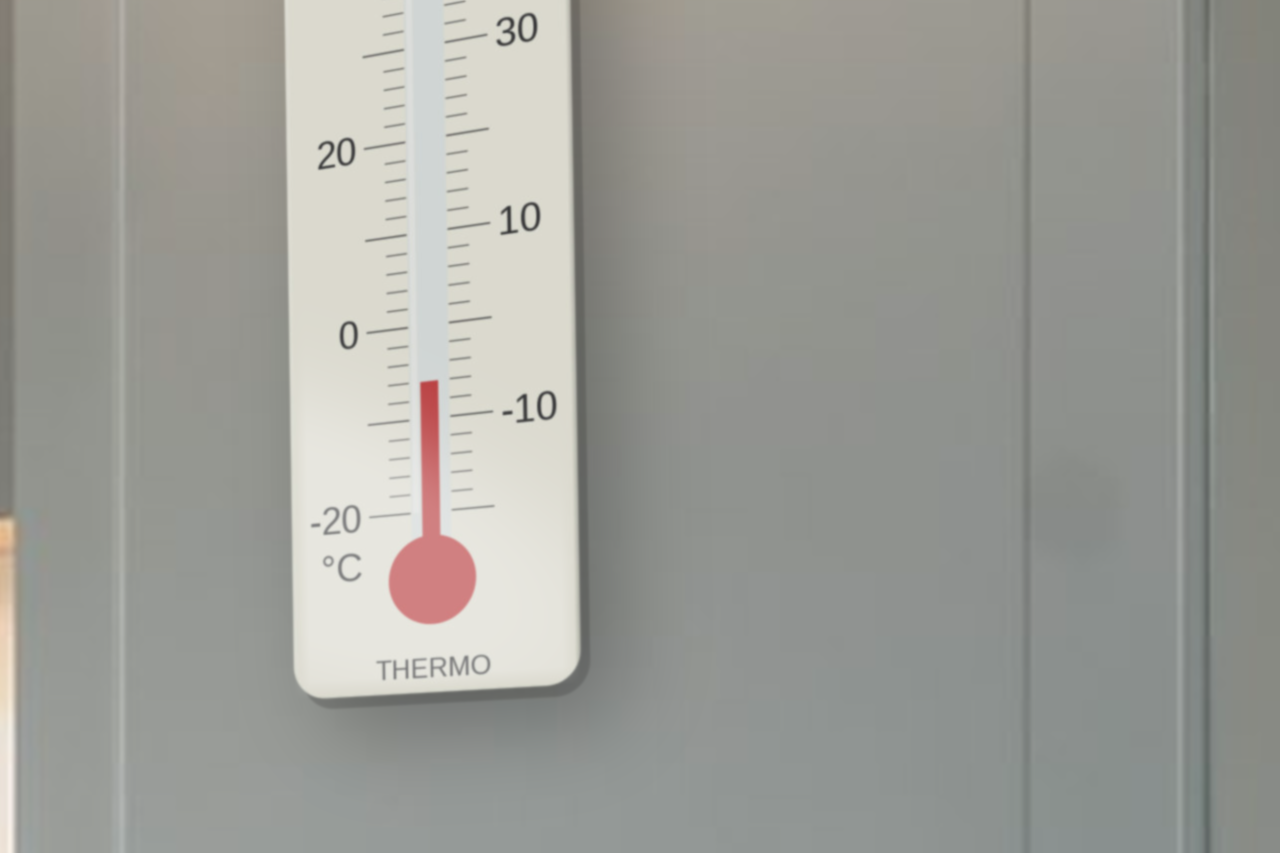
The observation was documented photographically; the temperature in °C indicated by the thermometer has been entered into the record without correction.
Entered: -6 °C
